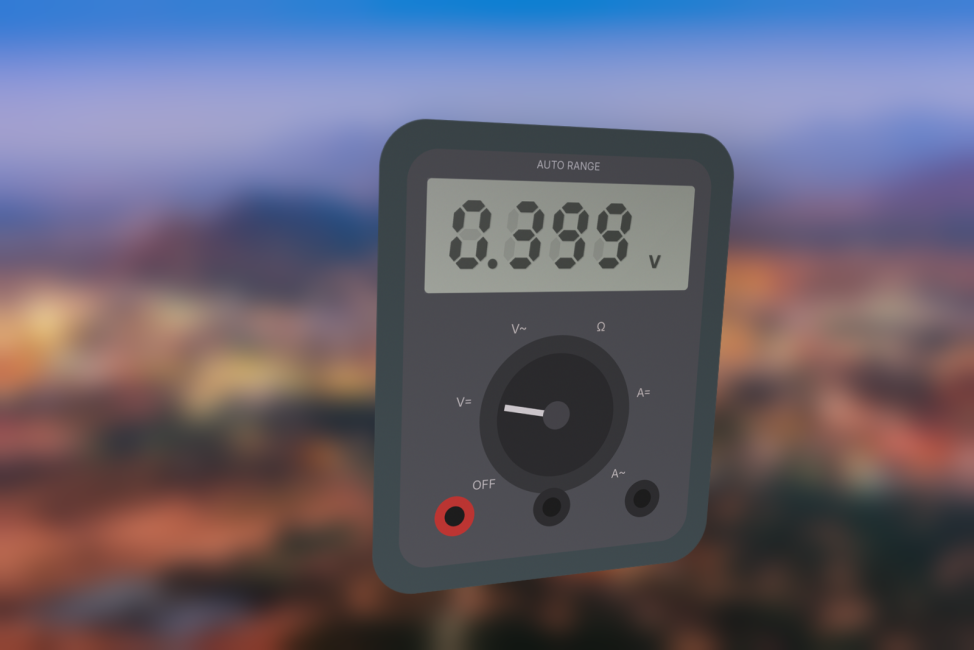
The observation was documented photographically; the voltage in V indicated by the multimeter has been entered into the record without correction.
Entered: 0.399 V
